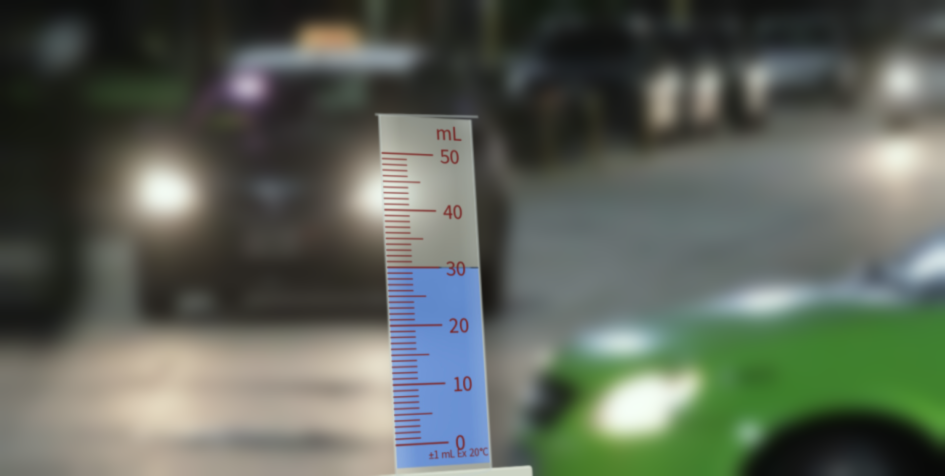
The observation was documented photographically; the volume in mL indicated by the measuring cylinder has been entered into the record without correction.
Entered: 30 mL
